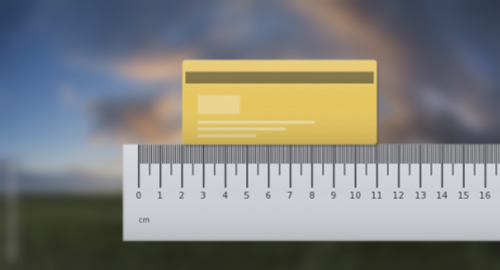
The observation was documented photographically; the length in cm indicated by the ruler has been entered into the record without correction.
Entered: 9 cm
